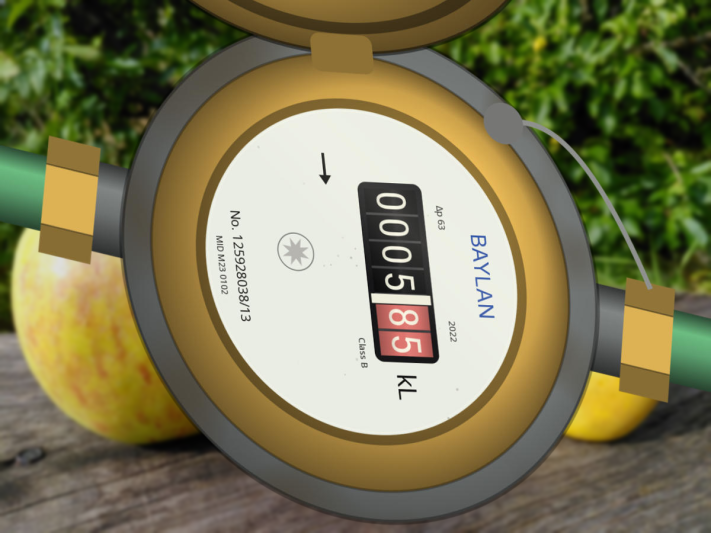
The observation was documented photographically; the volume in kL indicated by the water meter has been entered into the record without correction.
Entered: 5.85 kL
